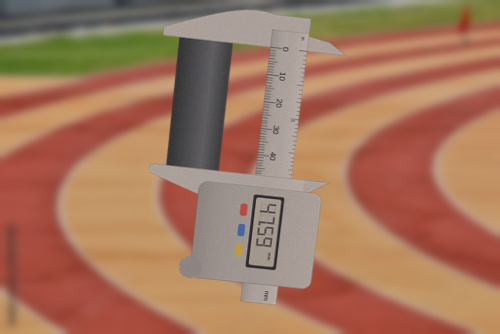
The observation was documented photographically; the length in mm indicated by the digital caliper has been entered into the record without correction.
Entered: 47.59 mm
